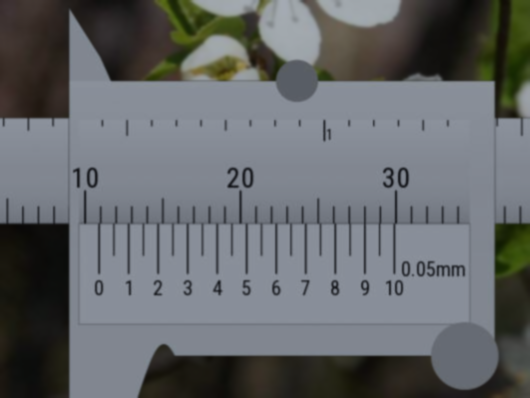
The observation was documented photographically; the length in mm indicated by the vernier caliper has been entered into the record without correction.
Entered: 10.9 mm
